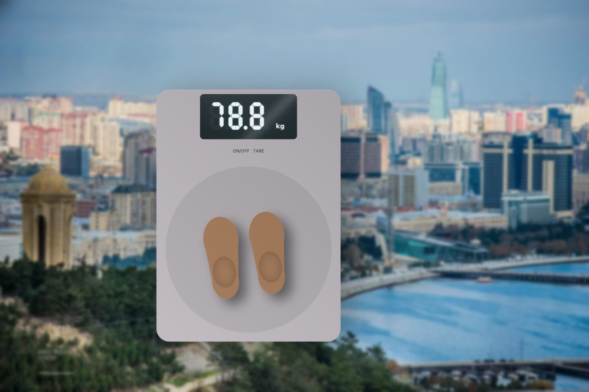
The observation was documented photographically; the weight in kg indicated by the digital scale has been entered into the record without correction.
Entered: 78.8 kg
